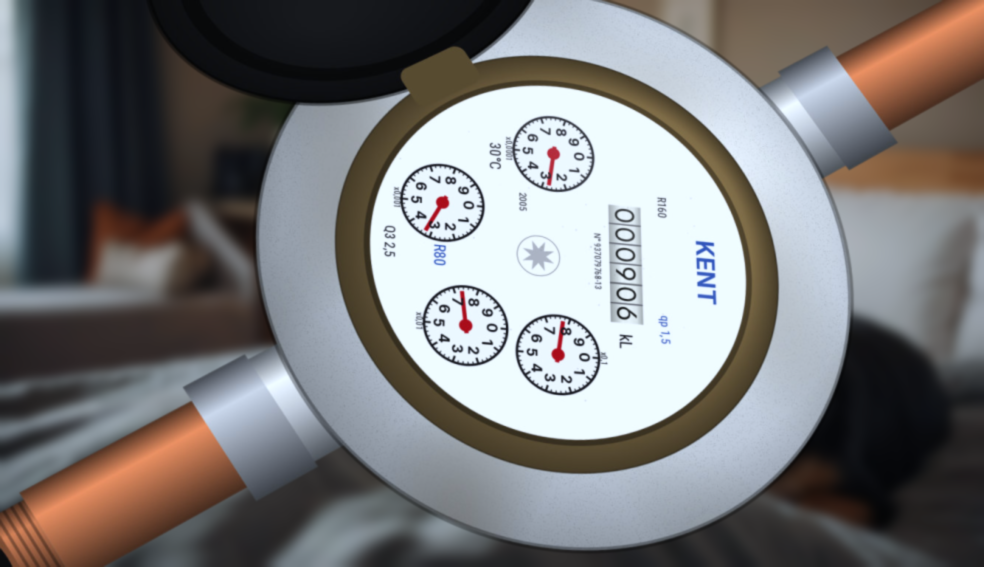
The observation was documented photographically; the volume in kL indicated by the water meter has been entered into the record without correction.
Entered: 906.7732 kL
